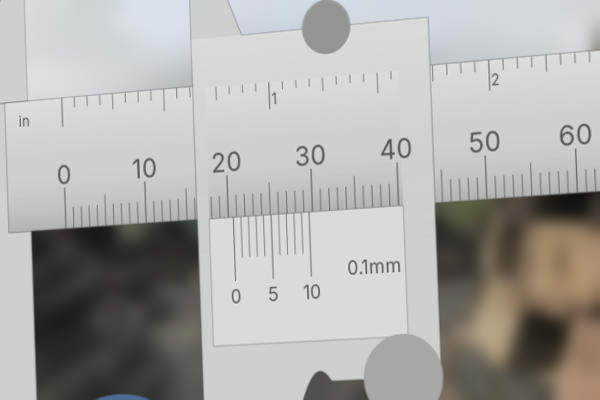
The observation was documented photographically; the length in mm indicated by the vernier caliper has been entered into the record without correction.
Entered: 20.6 mm
